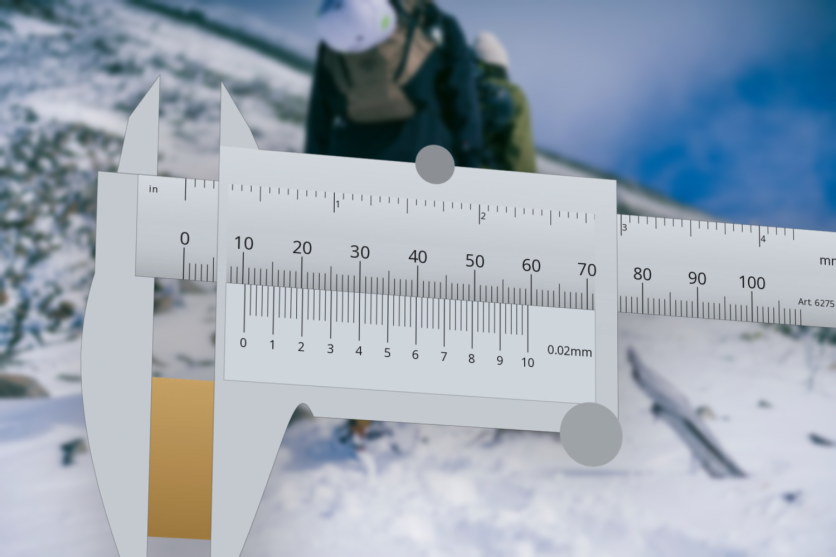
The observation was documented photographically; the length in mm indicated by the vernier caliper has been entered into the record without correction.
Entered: 10.4 mm
